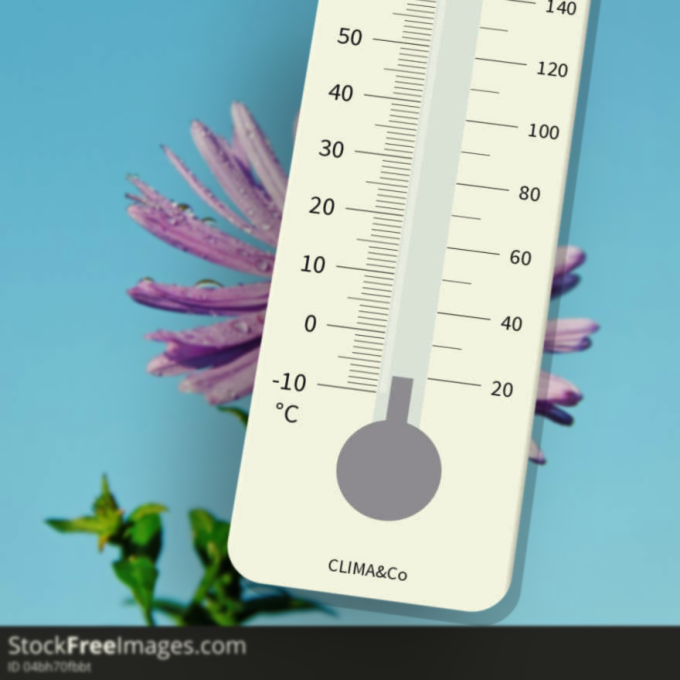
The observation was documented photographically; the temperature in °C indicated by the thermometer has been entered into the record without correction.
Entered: -7 °C
